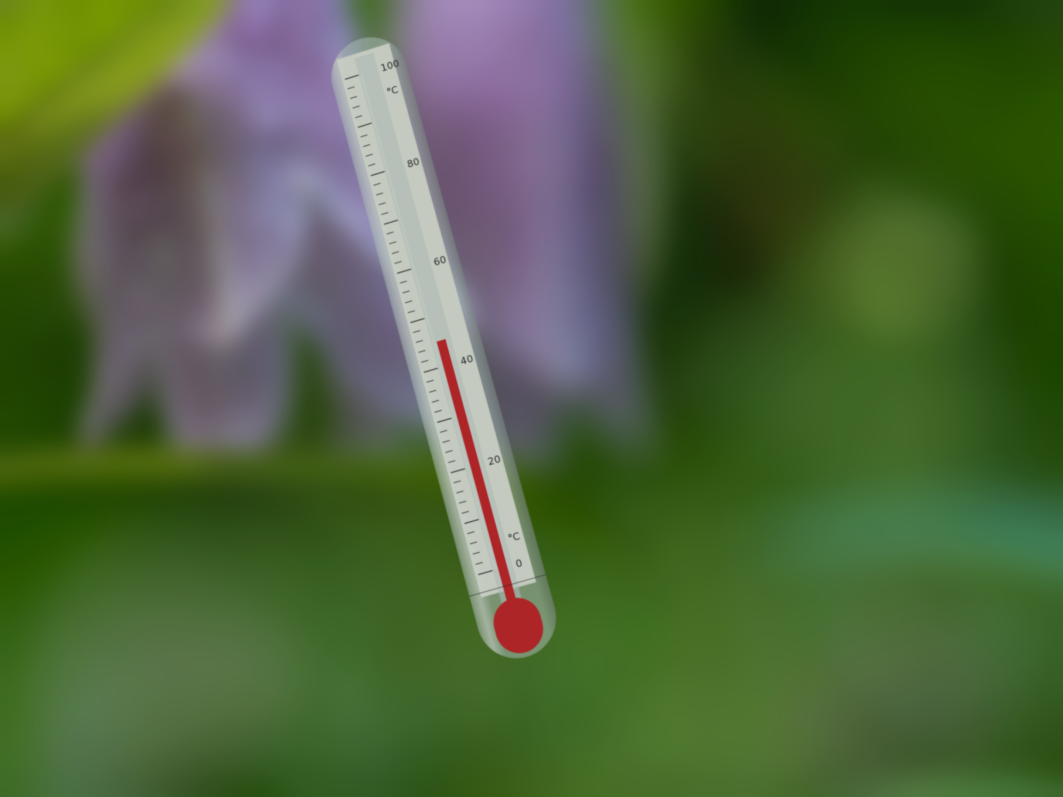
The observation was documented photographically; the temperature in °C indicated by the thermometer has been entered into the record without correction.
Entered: 45 °C
